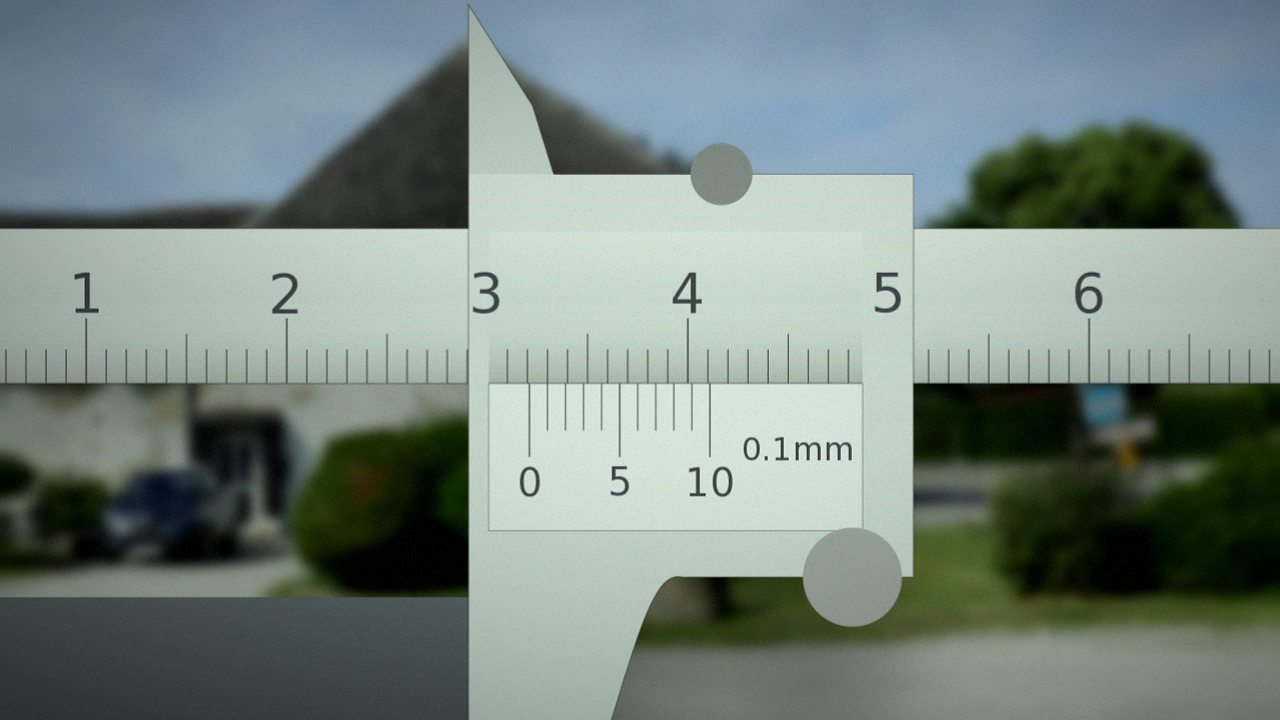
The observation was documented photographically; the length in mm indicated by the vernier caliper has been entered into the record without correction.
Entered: 32.1 mm
